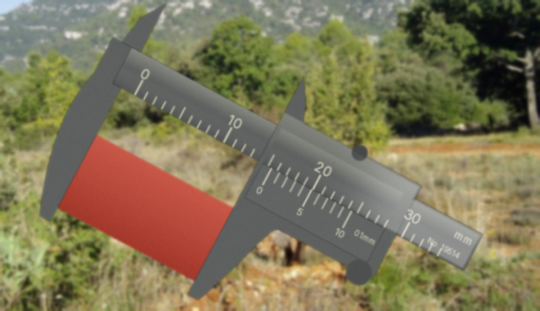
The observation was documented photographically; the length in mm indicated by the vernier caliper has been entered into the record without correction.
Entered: 15.4 mm
